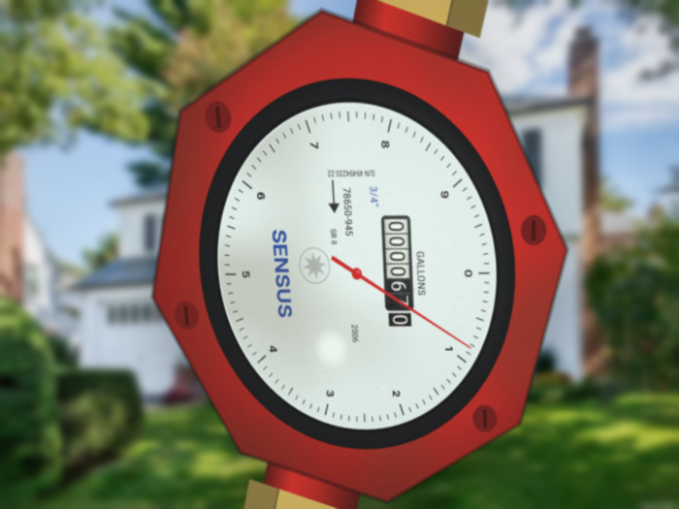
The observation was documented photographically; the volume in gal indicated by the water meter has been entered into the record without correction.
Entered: 670.8 gal
